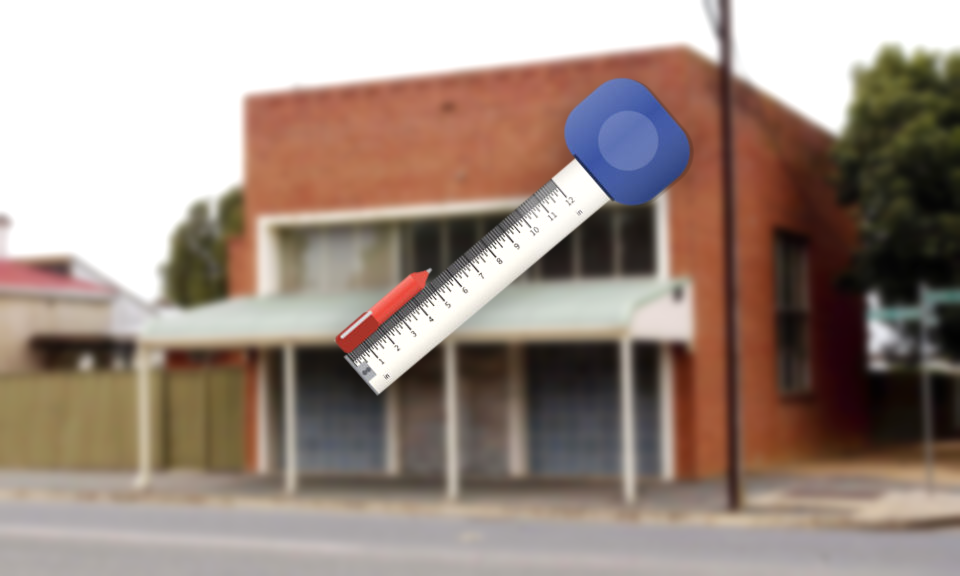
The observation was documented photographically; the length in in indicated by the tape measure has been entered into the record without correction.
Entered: 5.5 in
